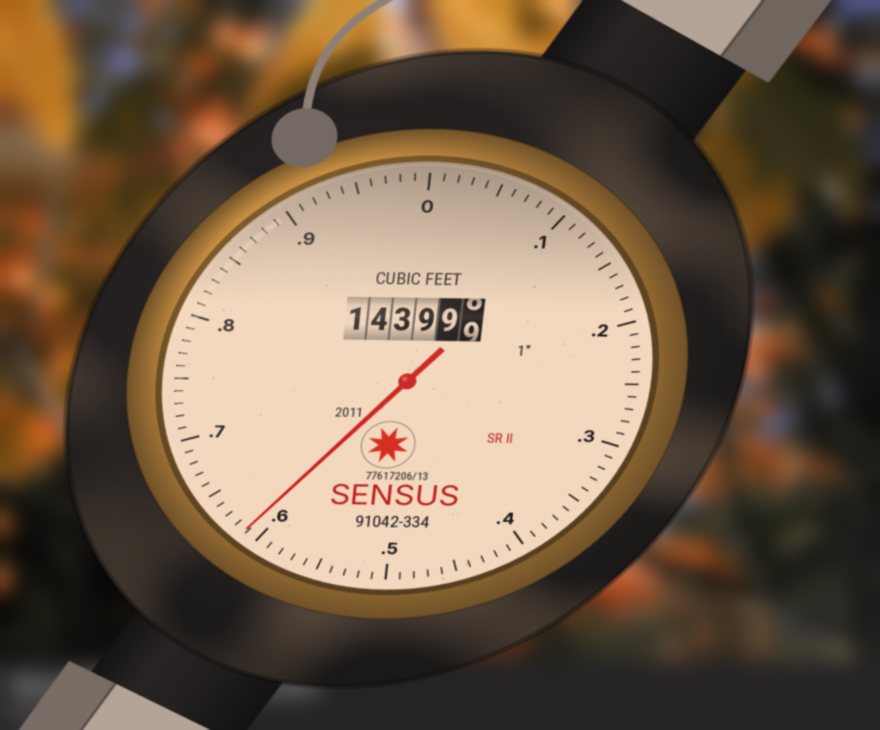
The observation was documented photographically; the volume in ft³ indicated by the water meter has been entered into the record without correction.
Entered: 143998.61 ft³
